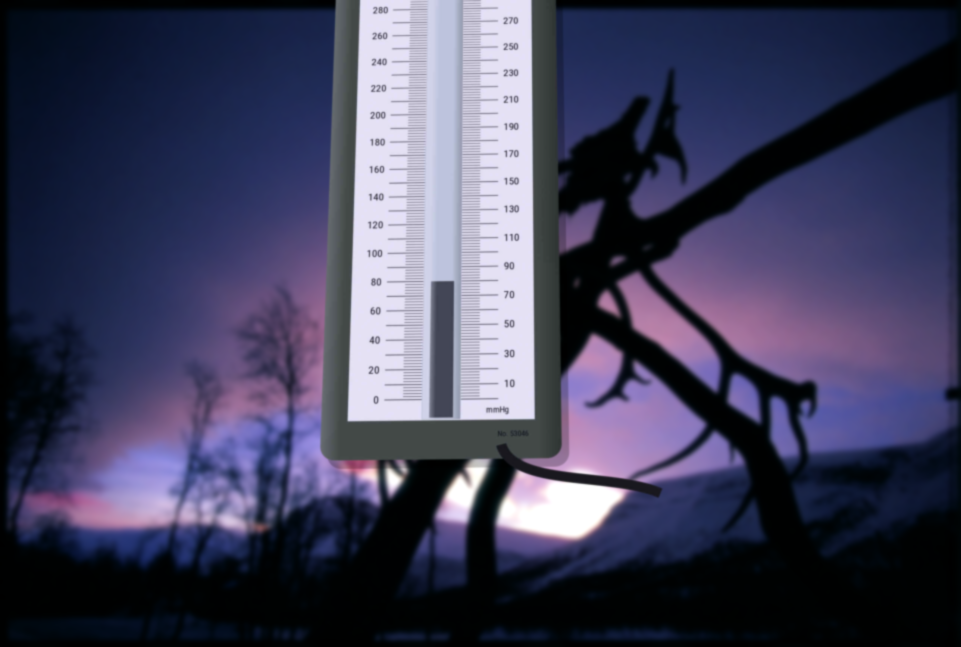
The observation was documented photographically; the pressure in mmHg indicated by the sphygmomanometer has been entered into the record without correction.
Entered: 80 mmHg
